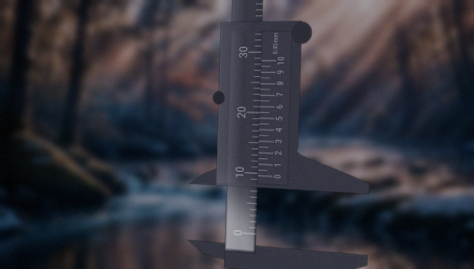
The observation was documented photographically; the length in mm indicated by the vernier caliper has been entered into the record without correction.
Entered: 9.6 mm
